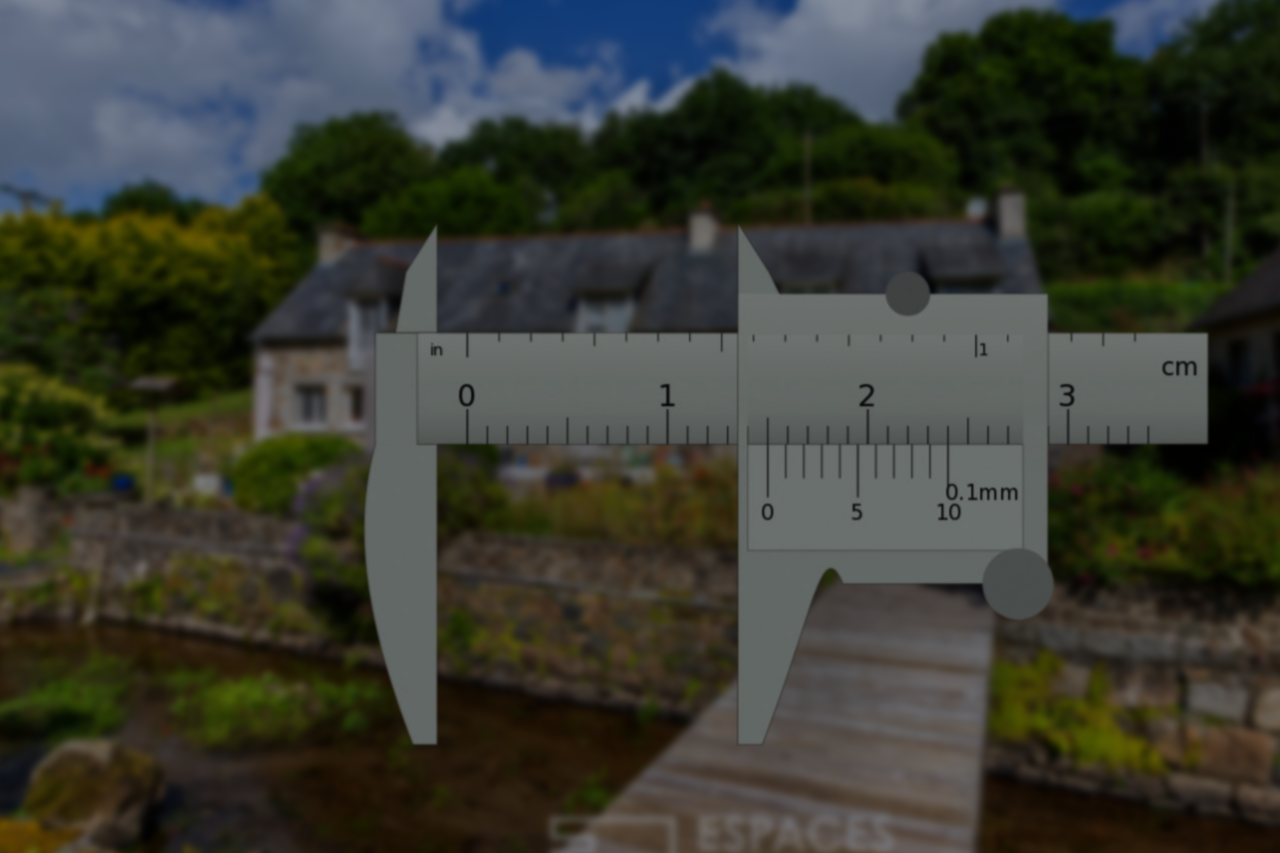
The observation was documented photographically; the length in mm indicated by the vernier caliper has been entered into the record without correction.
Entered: 15.0 mm
